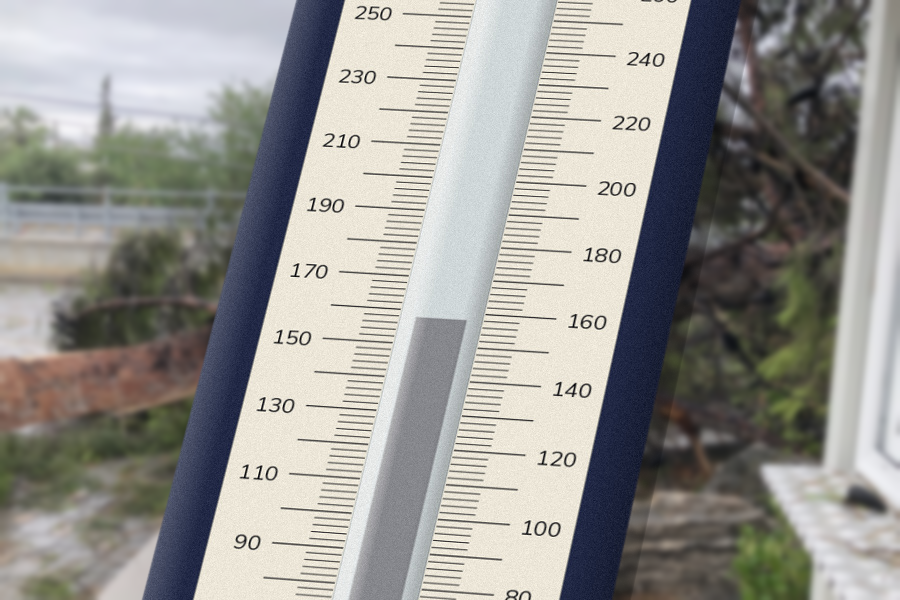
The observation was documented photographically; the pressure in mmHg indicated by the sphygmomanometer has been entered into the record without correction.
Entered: 158 mmHg
